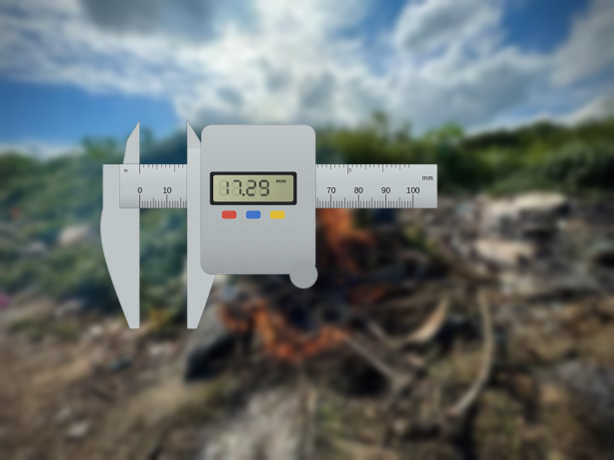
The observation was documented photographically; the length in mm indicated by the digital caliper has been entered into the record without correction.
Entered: 17.29 mm
